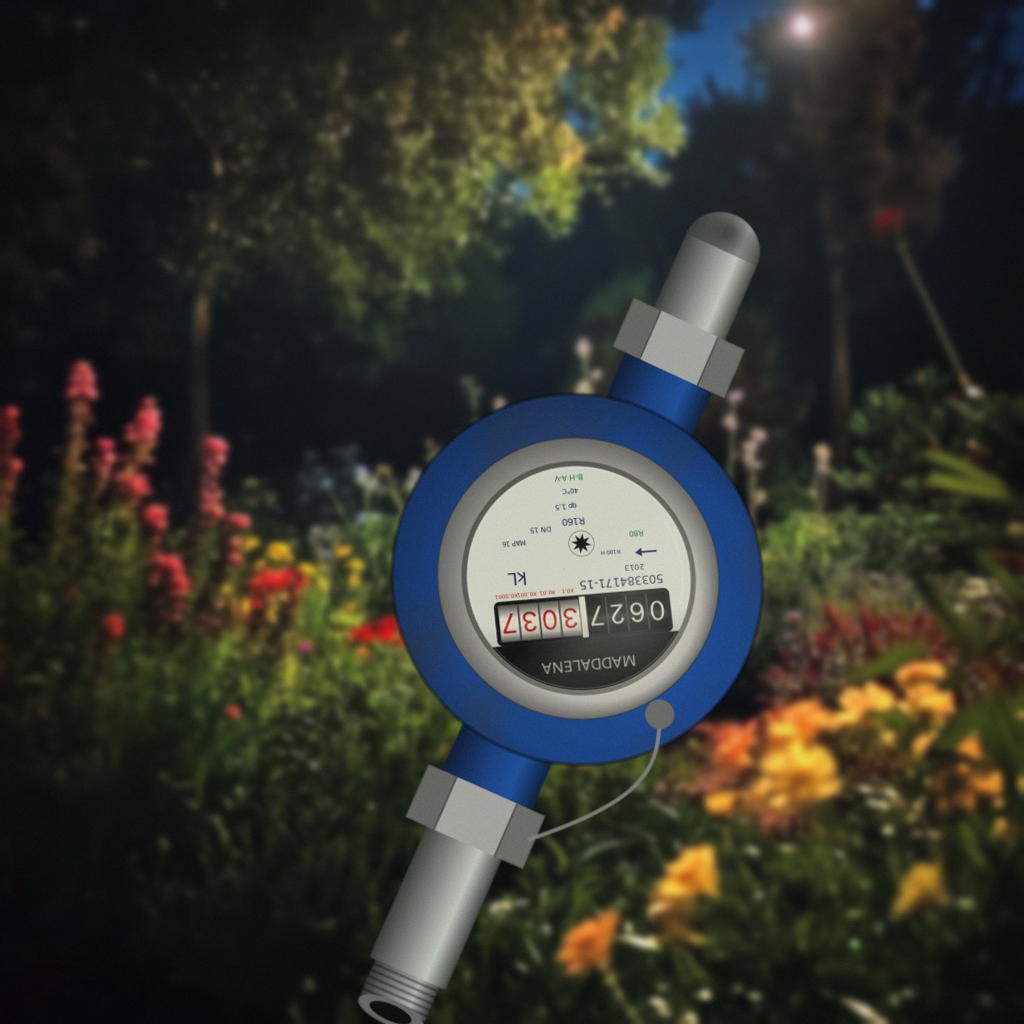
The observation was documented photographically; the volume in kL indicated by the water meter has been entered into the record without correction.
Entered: 627.3037 kL
